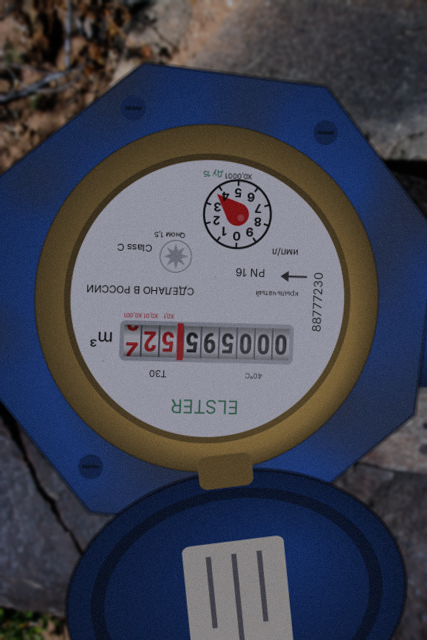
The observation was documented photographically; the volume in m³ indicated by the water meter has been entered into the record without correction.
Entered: 595.5223 m³
